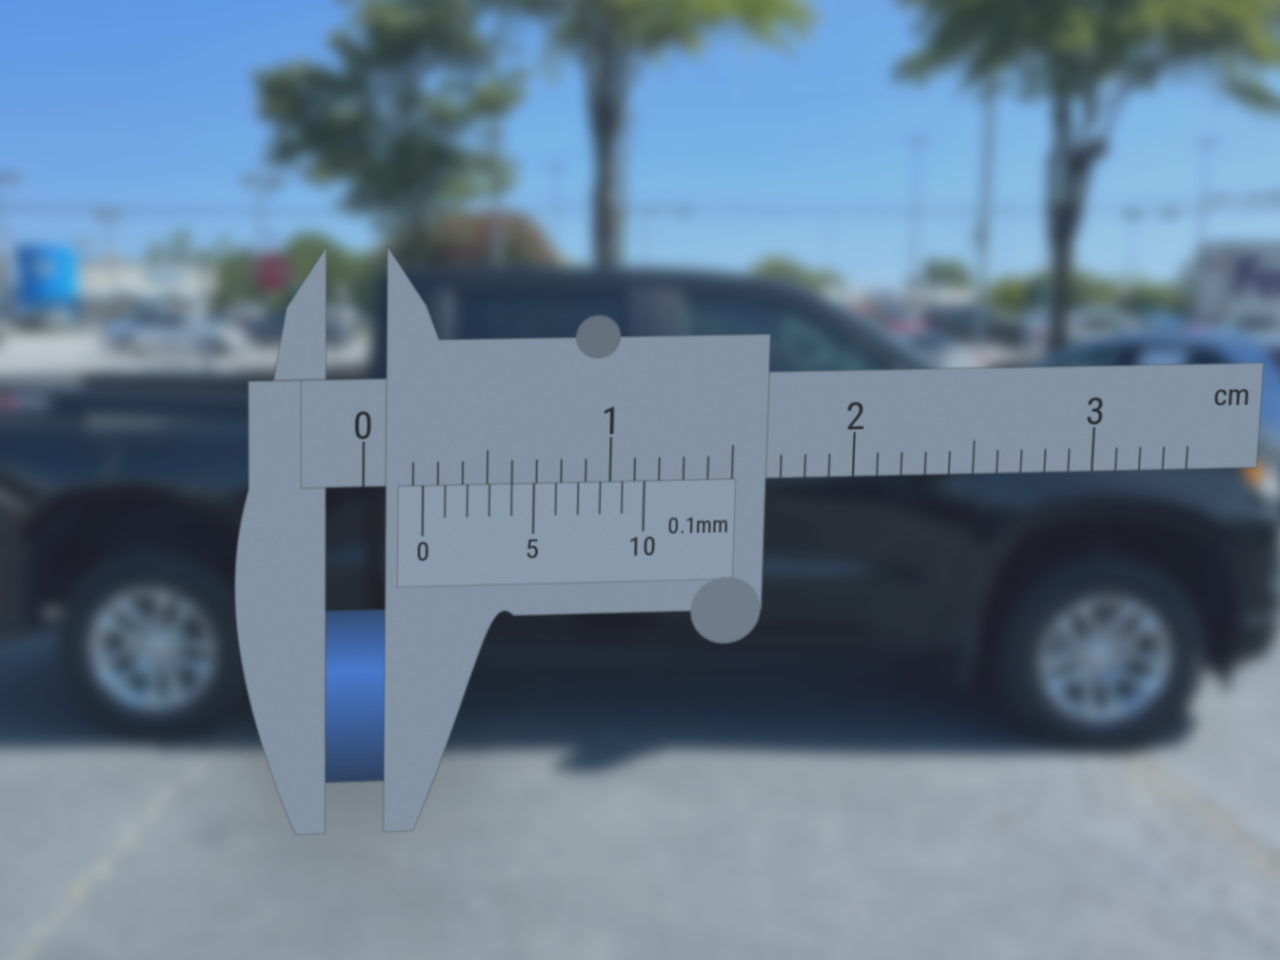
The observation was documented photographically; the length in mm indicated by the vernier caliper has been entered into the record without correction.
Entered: 2.4 mm
